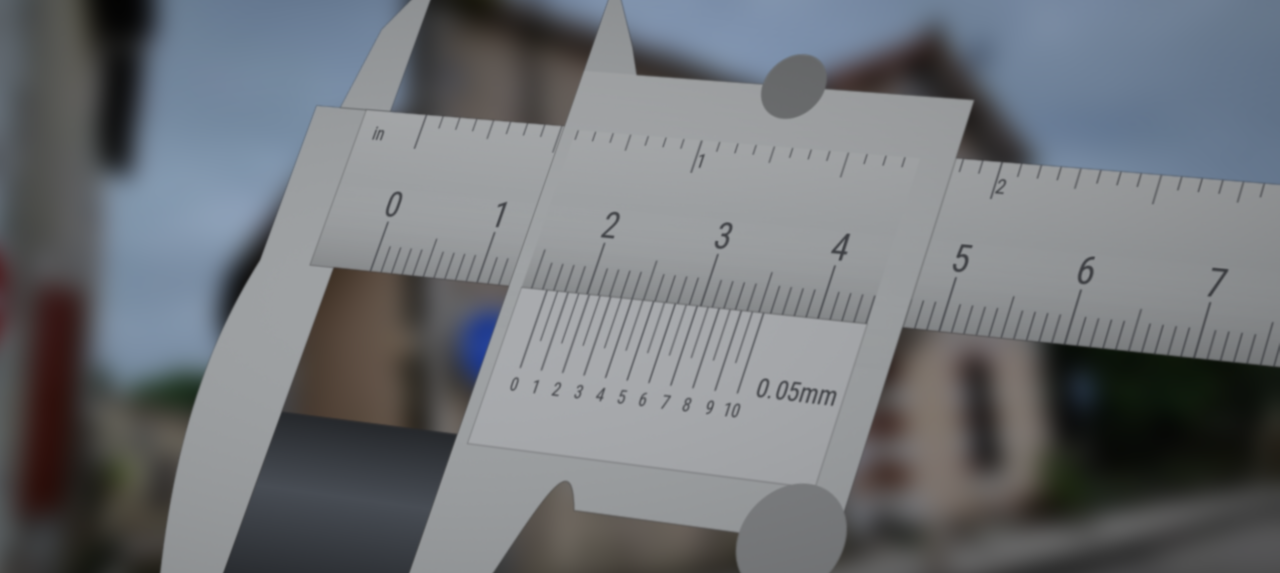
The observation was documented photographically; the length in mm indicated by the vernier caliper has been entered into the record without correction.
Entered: 16.4 mm
